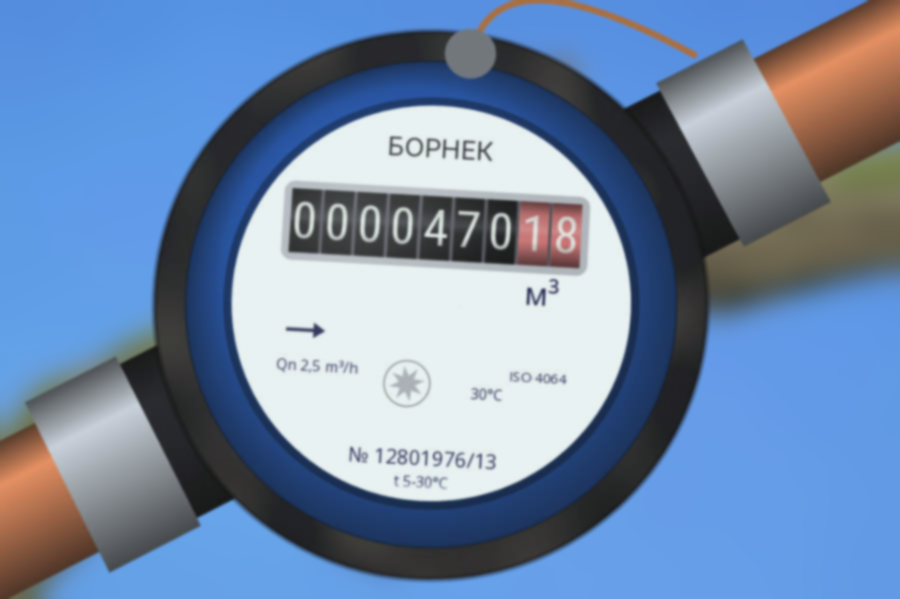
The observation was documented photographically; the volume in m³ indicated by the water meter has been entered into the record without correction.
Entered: 470.18 m³
